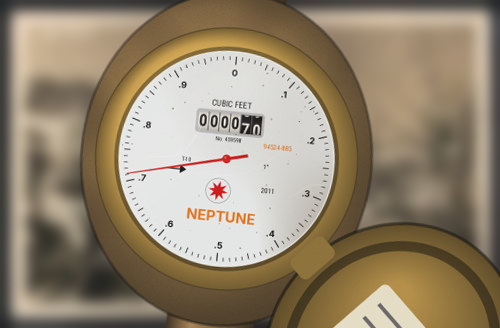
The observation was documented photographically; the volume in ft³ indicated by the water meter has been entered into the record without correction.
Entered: 69.71 ft³
